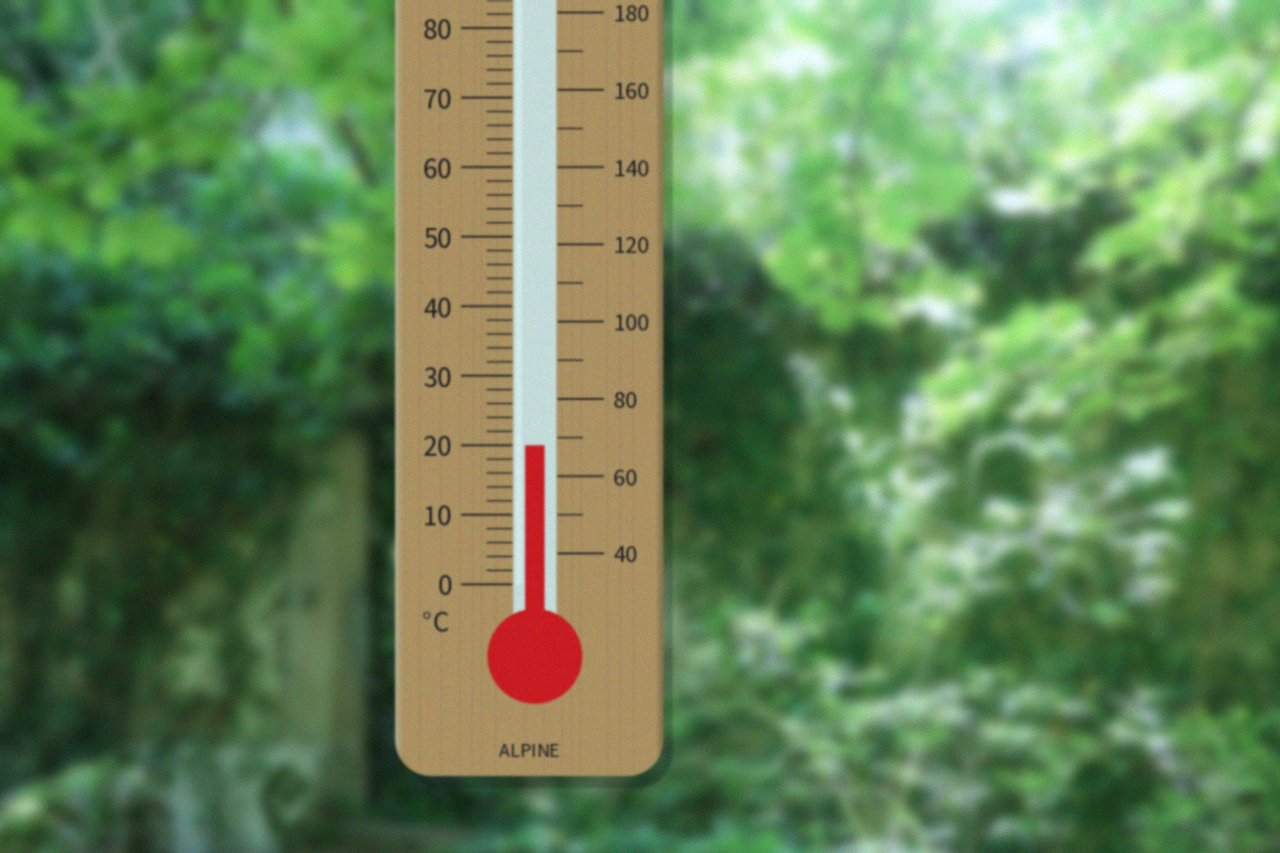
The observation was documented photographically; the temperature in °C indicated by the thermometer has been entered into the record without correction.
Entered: 20 °C
